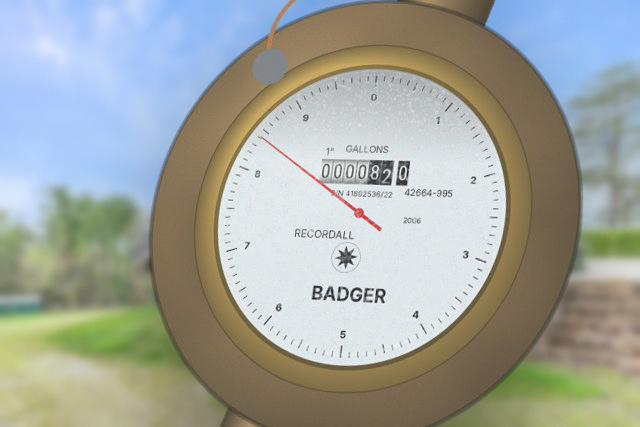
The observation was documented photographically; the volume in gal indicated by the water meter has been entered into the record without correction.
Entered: 818.4 gal
